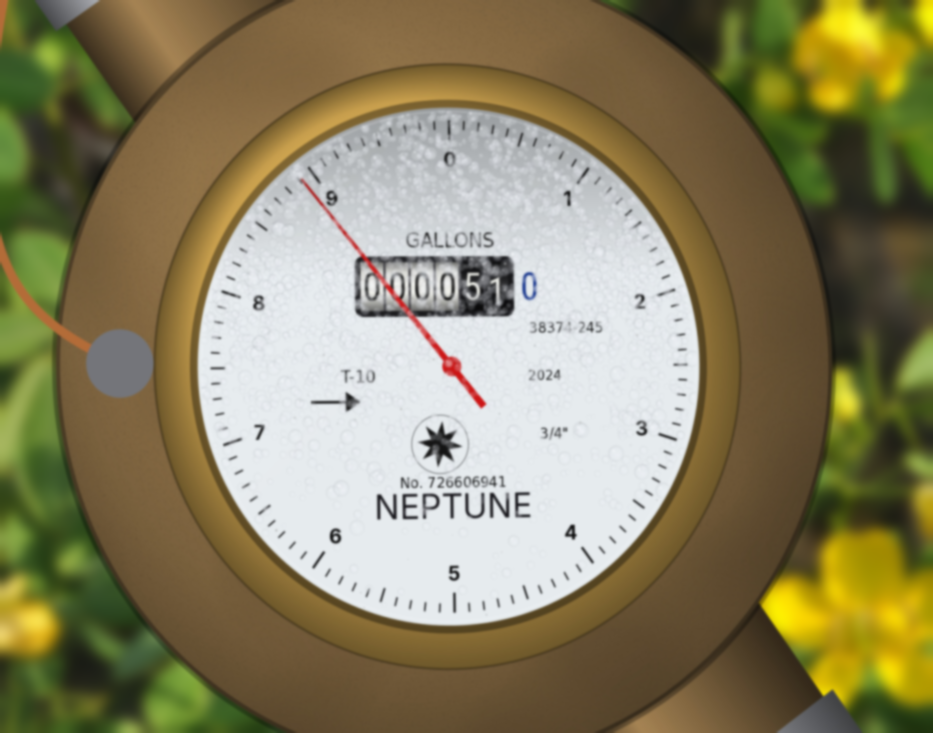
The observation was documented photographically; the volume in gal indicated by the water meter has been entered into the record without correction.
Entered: 508.9 gal
